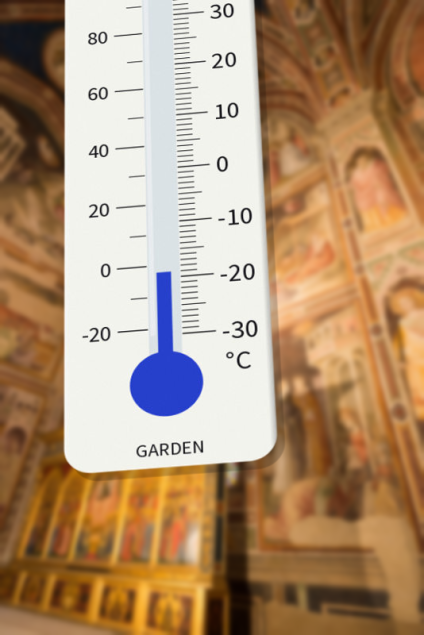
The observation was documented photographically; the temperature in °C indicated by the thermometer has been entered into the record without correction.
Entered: -19 °C
